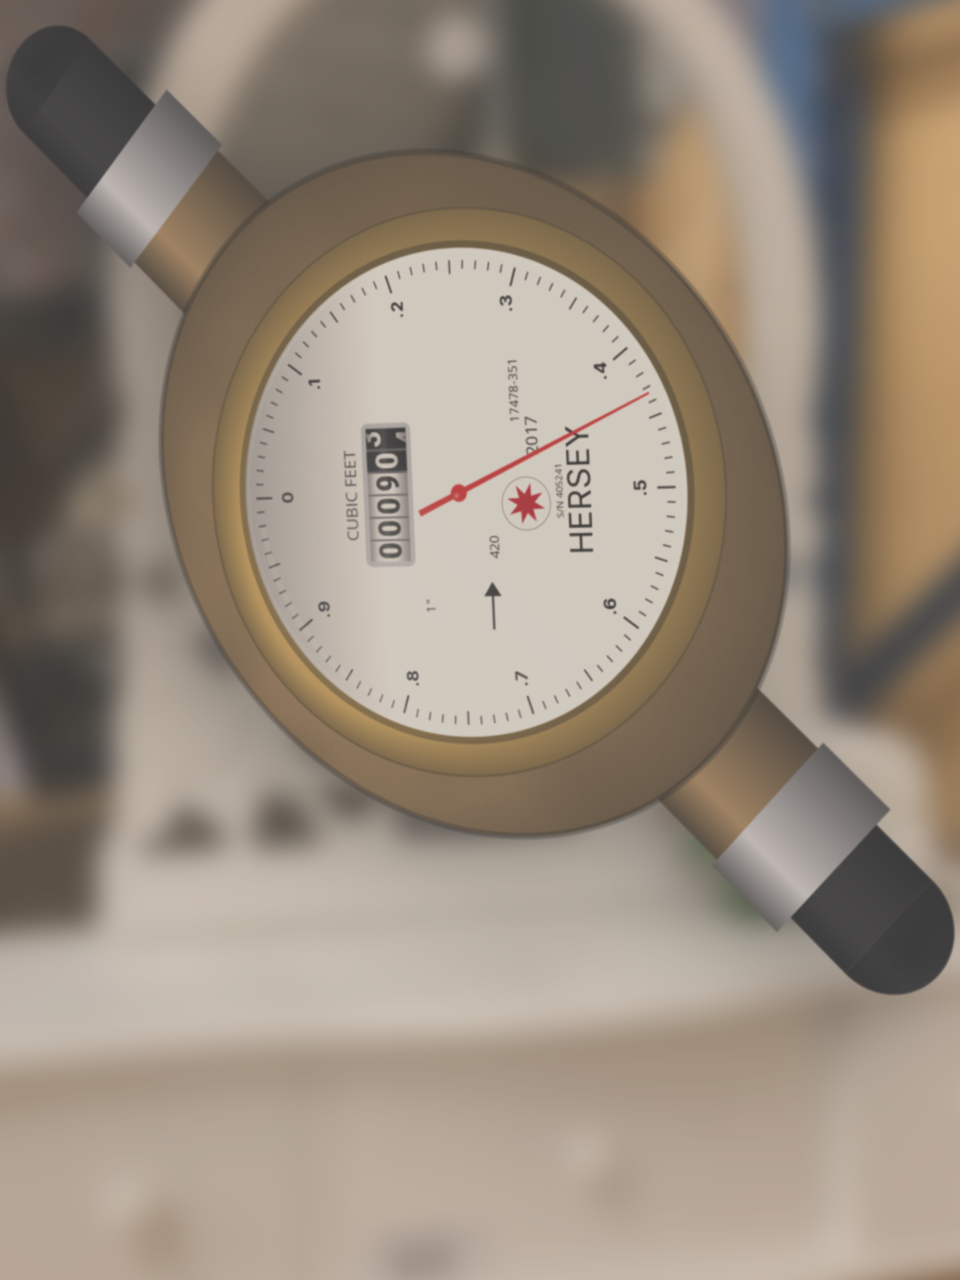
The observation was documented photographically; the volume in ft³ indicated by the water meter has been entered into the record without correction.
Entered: 903.43 ft³
